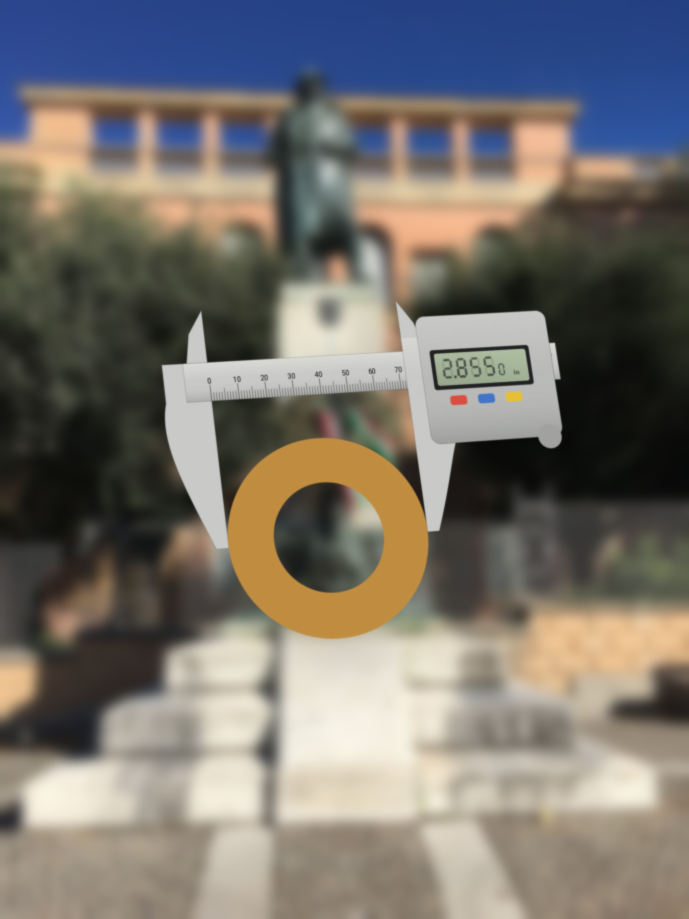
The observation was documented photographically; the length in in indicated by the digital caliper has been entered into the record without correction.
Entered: 2.8550 in
